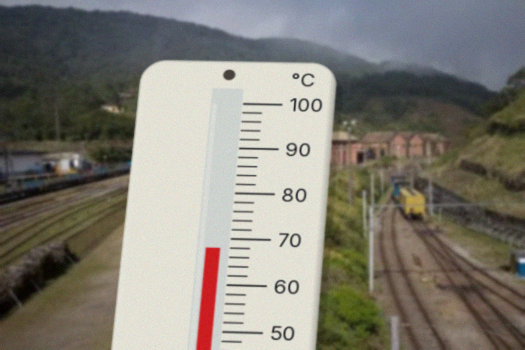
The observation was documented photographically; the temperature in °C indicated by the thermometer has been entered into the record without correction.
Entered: 68 °C
